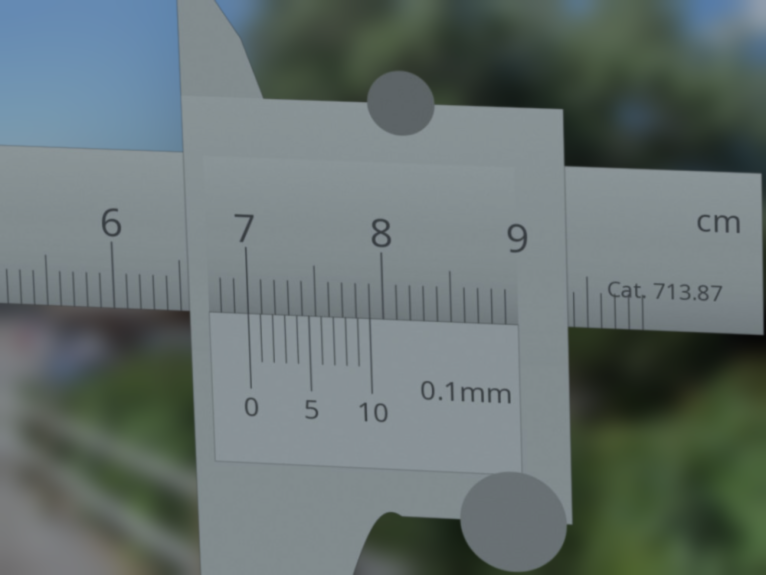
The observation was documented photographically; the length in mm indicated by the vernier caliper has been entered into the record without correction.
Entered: 70.0 mm
